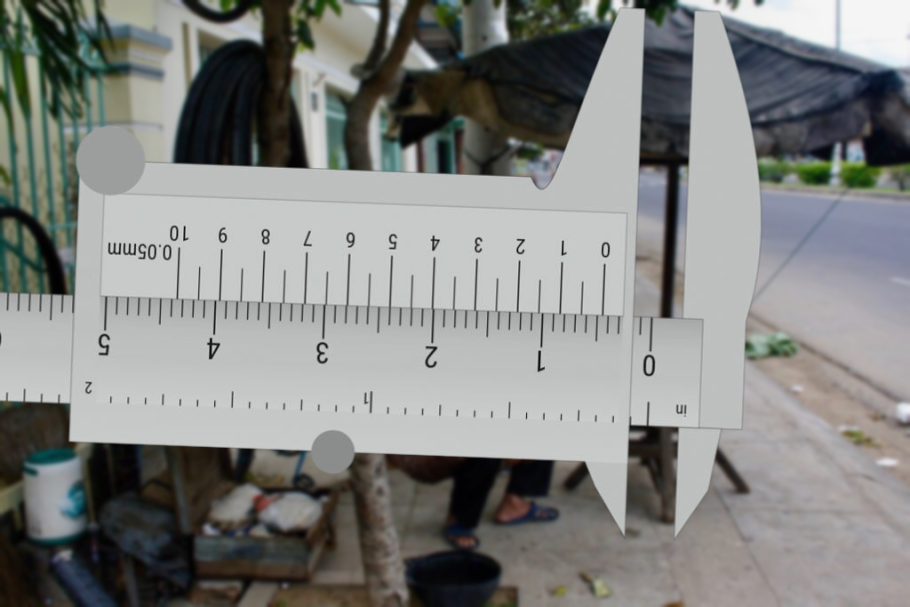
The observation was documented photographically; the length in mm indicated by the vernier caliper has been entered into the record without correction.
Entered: 4.5 mm
